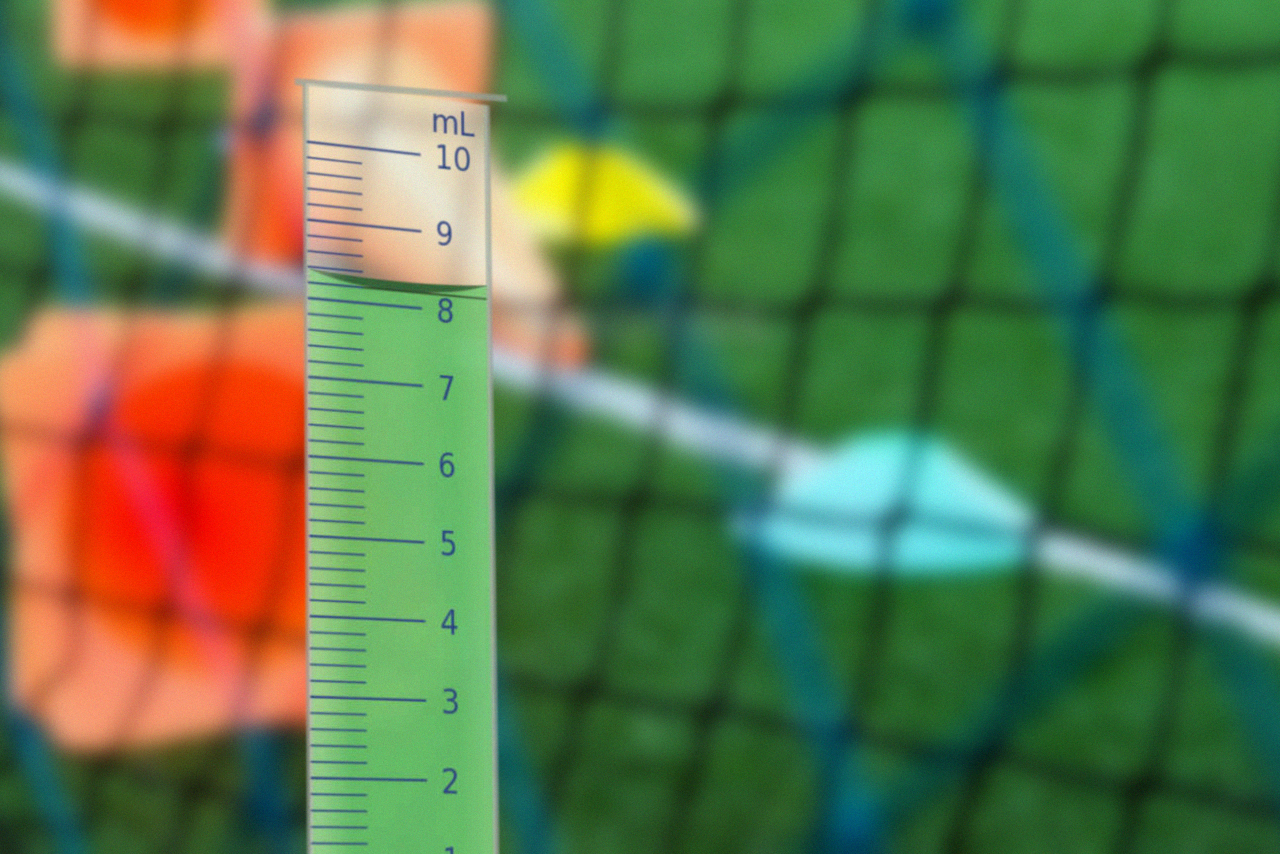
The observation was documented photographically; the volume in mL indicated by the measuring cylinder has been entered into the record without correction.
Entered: 8.2 mL
